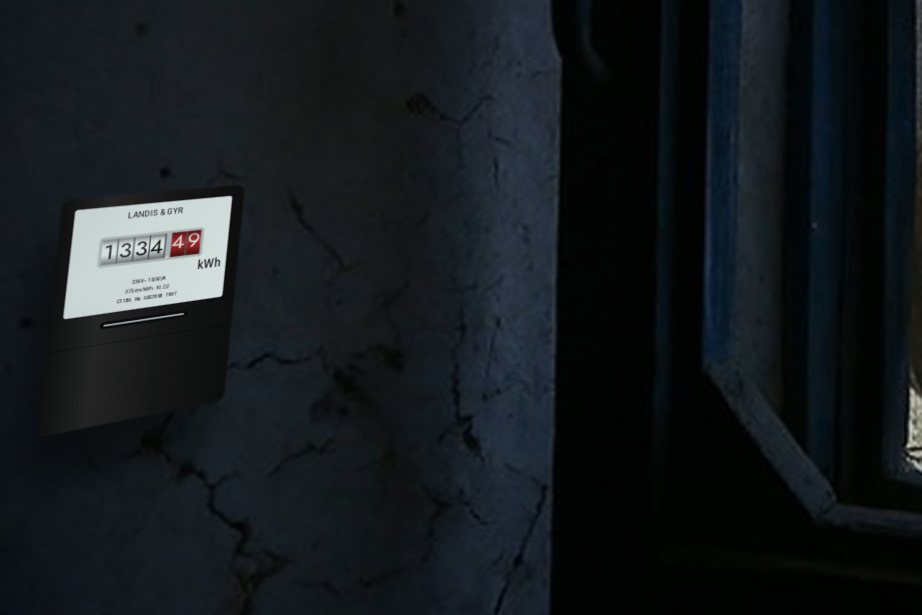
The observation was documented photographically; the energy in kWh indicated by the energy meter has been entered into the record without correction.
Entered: 1334.49 kWh
